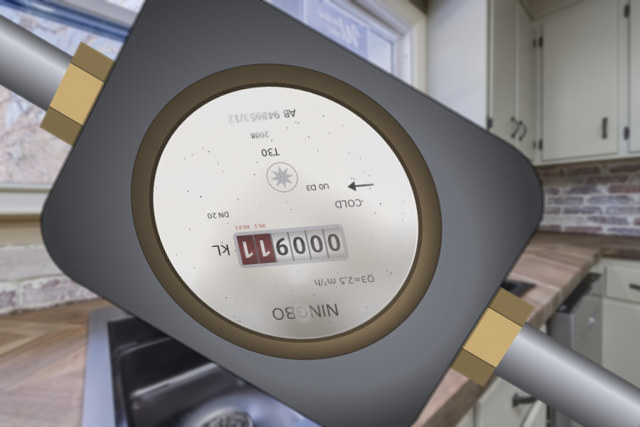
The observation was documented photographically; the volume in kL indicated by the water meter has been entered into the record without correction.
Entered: 9.11 kL
